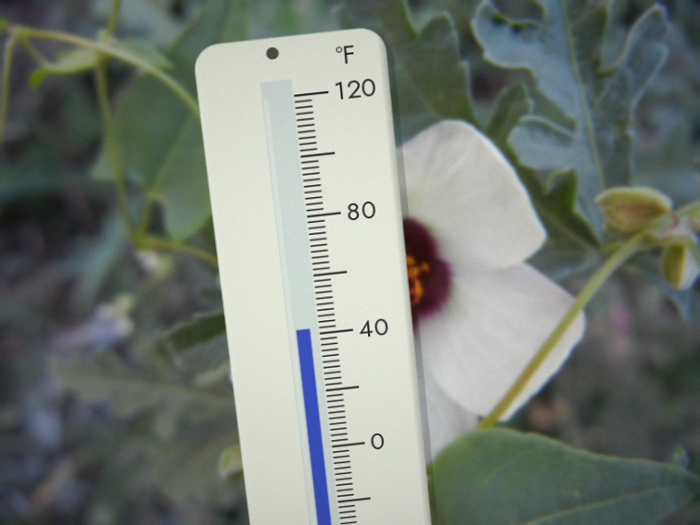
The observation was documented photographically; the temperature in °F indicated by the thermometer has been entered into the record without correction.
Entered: 42 °F
